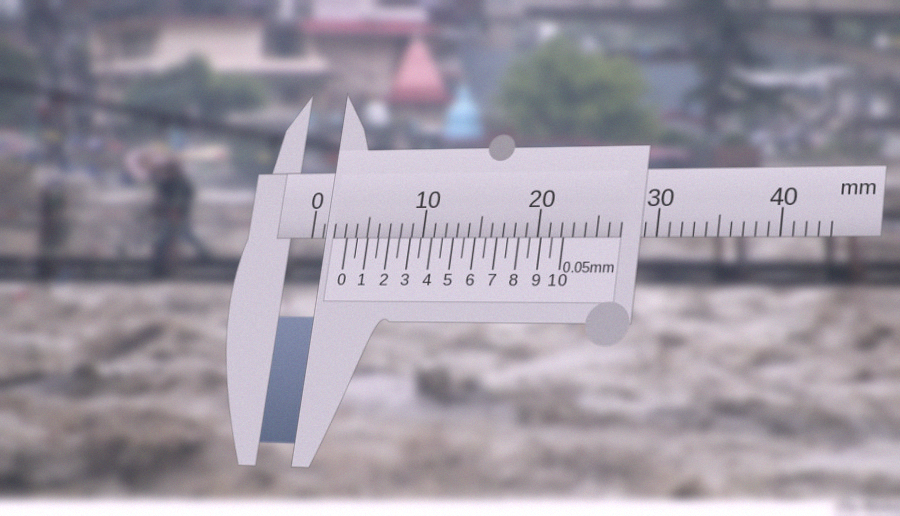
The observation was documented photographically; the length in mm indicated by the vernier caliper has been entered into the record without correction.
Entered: 3.2 mm
